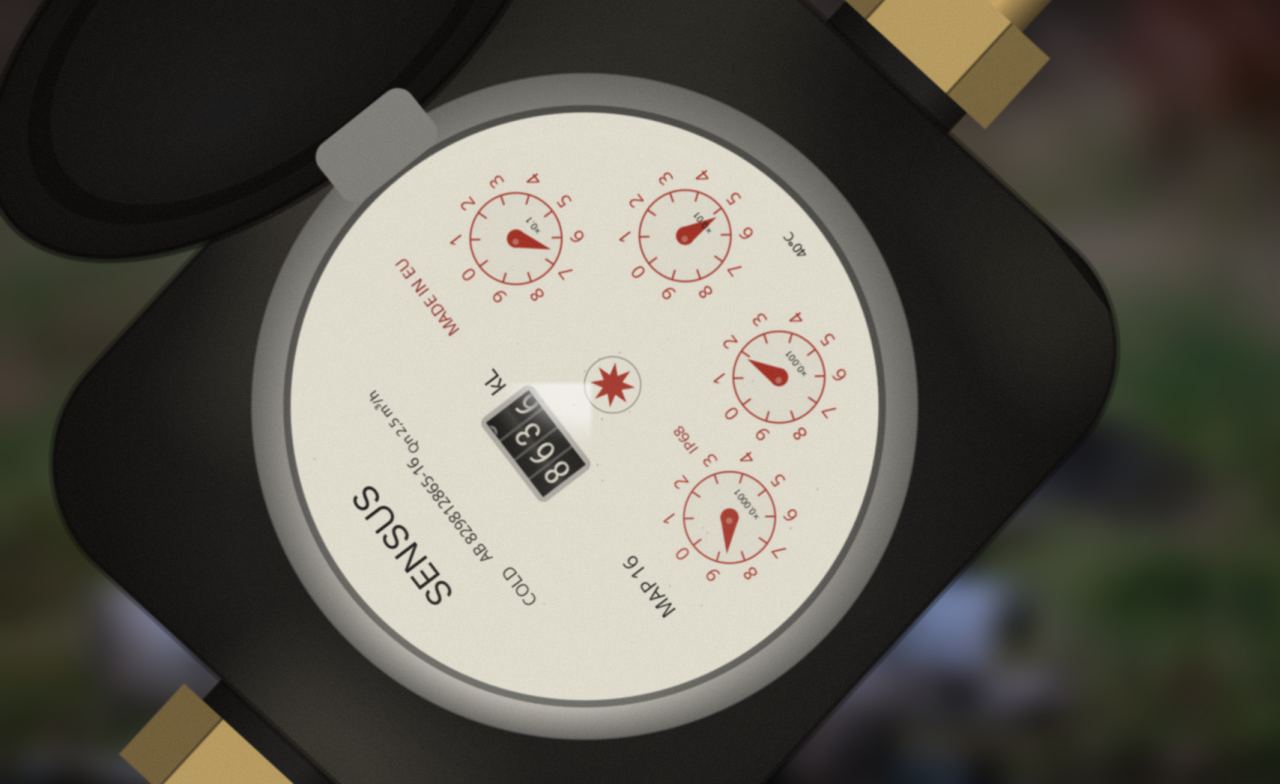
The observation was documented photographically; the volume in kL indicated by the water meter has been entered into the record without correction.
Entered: 8635.6518 kL
